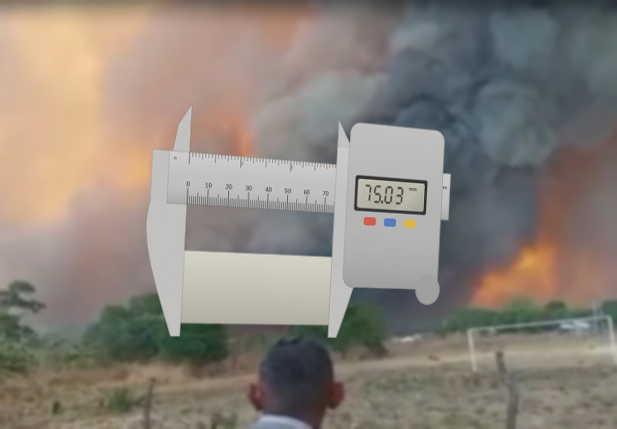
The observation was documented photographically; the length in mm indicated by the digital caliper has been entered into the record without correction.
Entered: 75.03 mm
